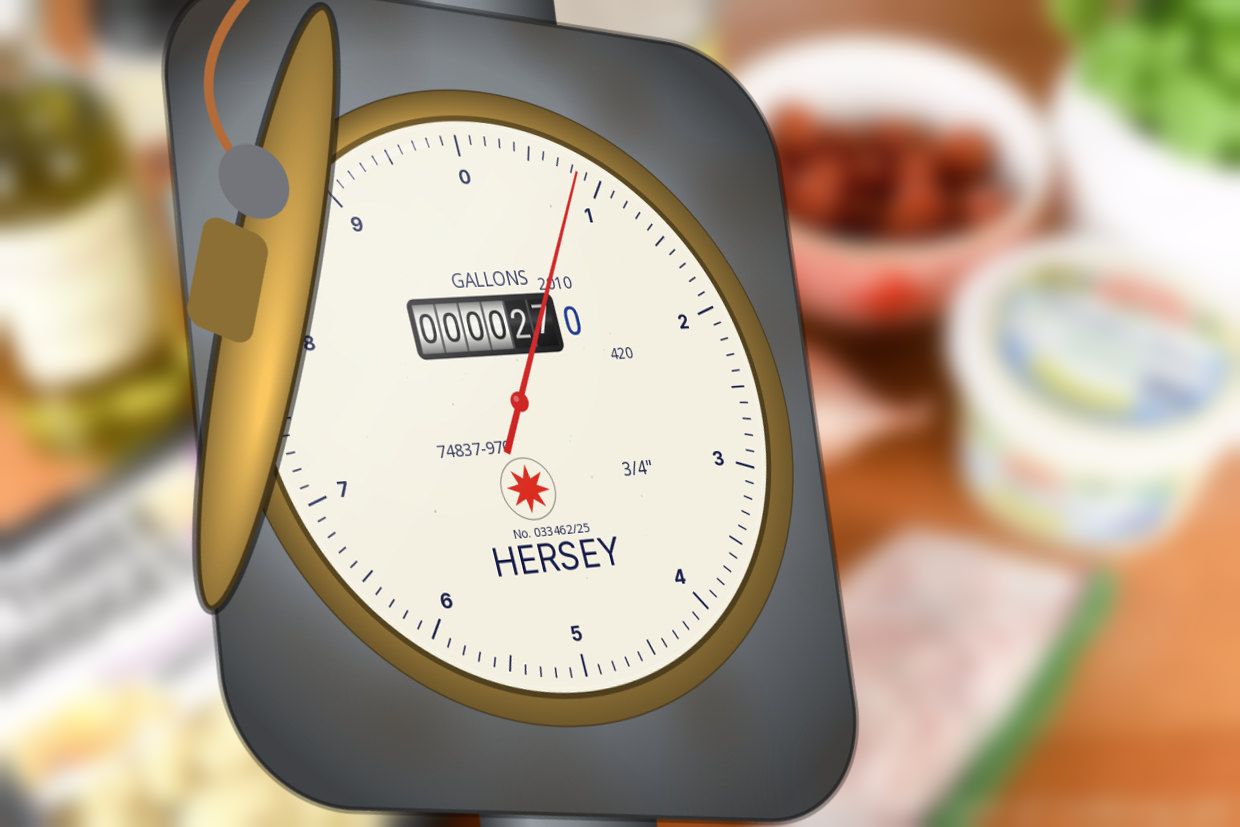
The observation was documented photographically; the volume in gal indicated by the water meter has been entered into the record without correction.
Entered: 270.8 gal
